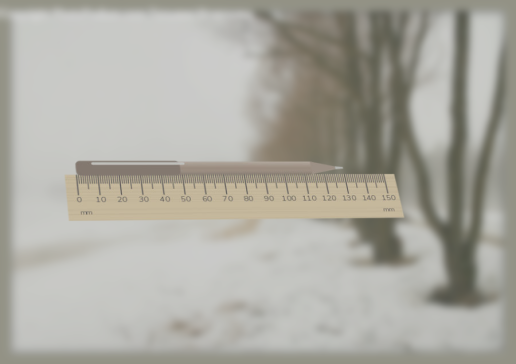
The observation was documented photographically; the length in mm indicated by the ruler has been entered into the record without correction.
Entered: 130 mm
